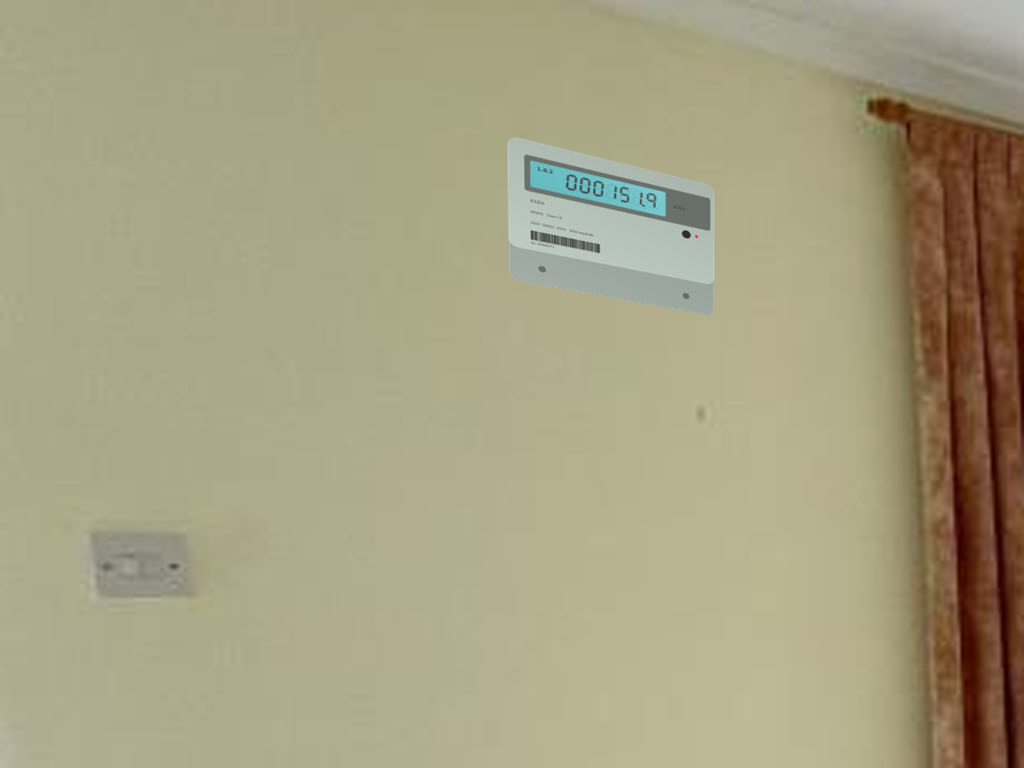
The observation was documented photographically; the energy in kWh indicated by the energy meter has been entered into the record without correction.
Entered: 151.9 kWh
